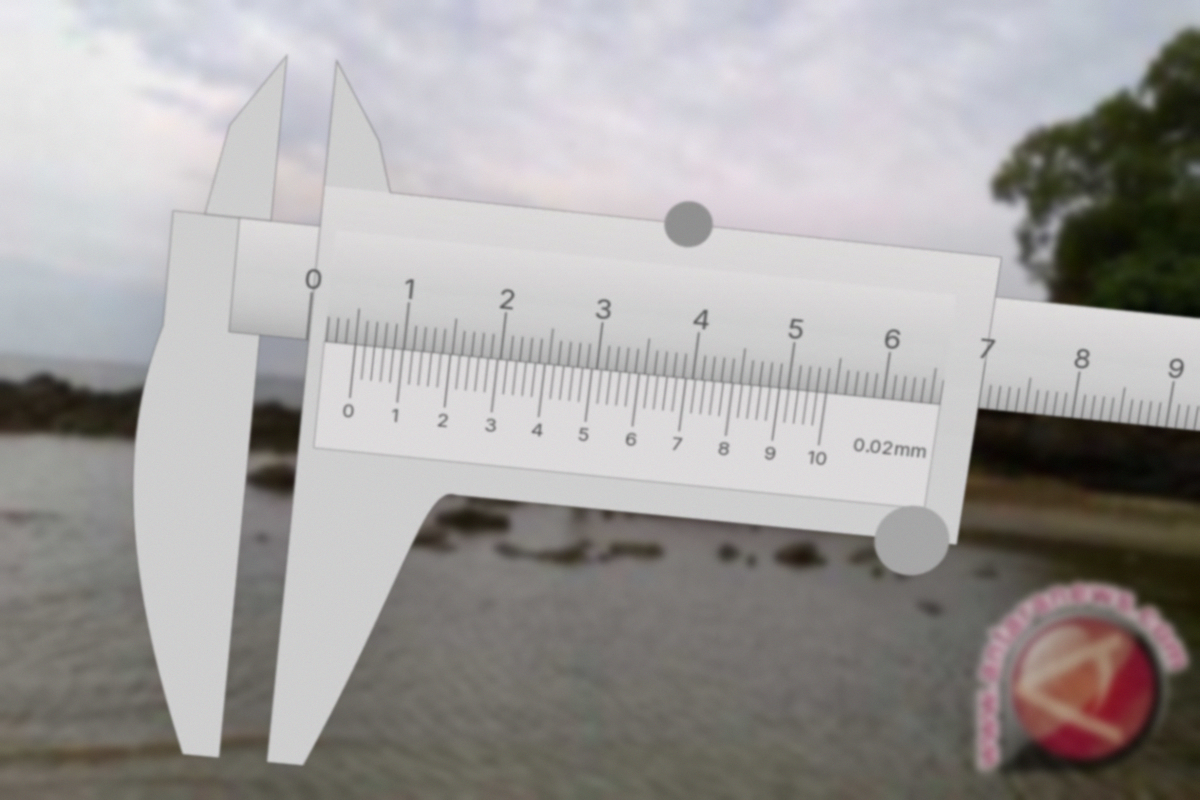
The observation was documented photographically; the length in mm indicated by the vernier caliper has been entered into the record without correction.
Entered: 5.0 mm
